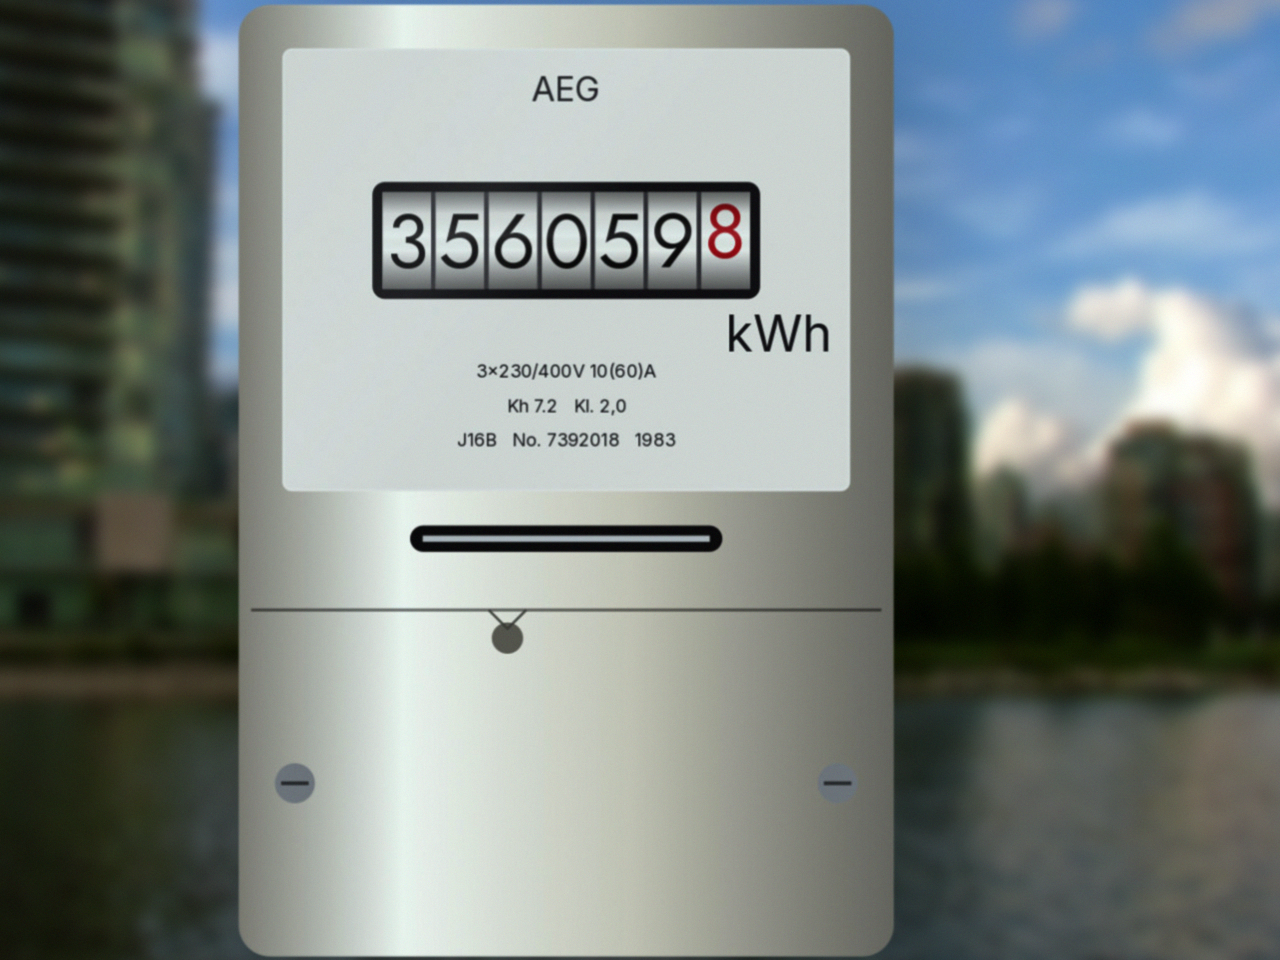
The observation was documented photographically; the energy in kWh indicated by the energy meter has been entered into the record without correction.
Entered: 356059.8 kWh
